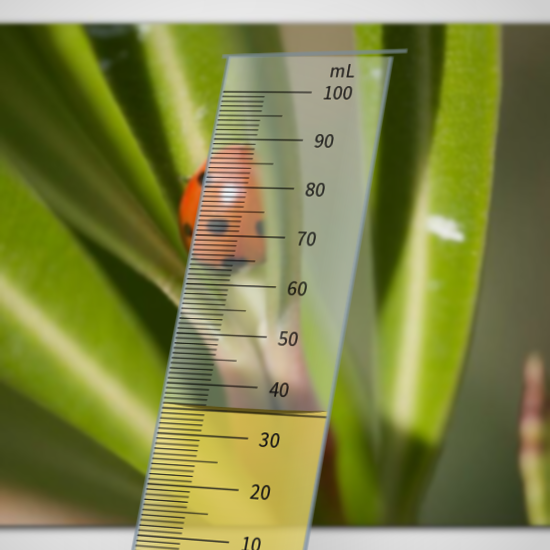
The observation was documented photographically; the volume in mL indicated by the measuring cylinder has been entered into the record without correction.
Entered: 35 mL
